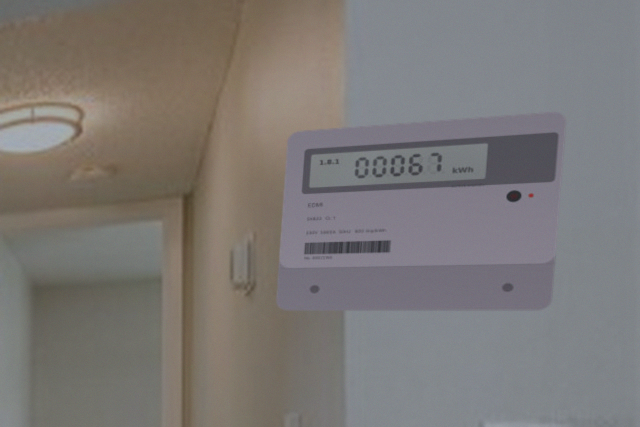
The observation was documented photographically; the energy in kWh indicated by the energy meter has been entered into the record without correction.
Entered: 67 kWh
